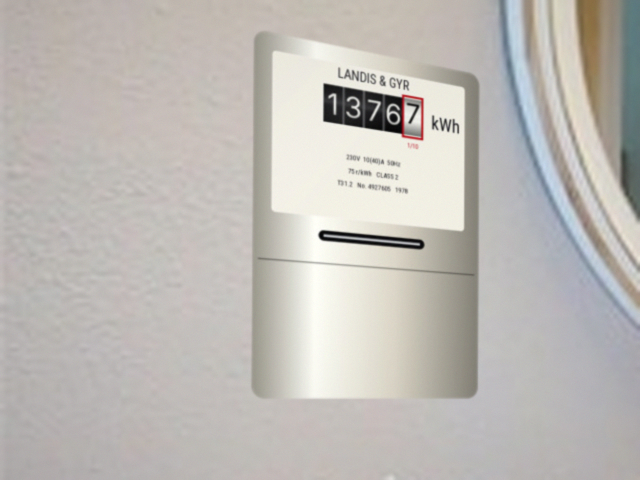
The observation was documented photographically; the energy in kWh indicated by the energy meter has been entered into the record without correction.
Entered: 1376.7 kWh
